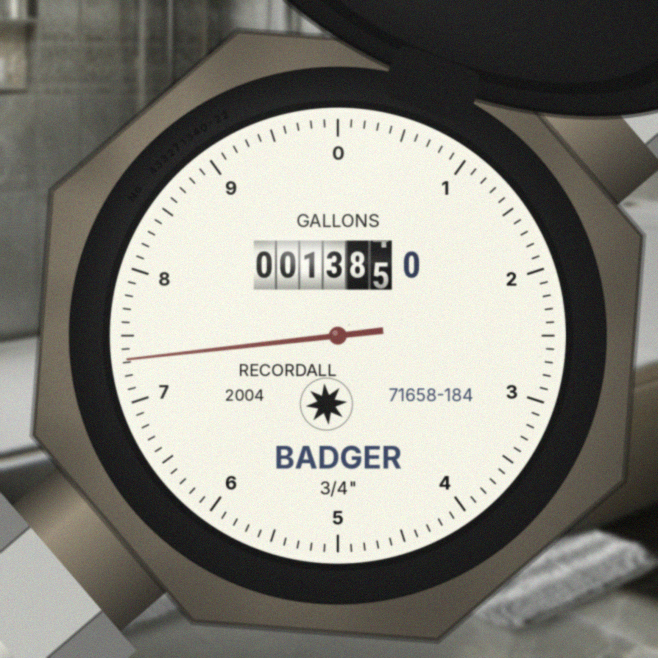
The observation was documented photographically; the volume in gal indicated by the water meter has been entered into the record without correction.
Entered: 13847.3 gal
